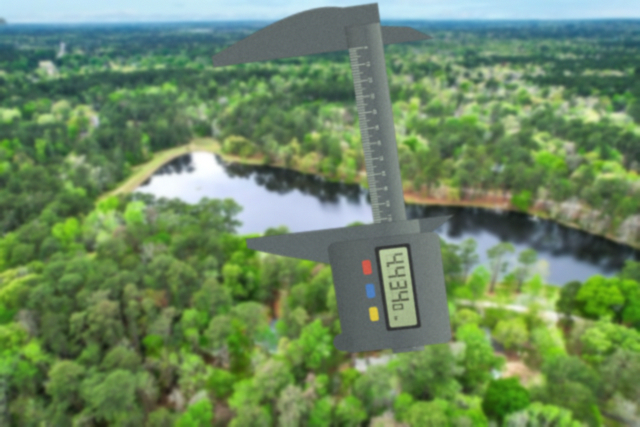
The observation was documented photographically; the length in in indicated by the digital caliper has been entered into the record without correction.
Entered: 4.4340 in
